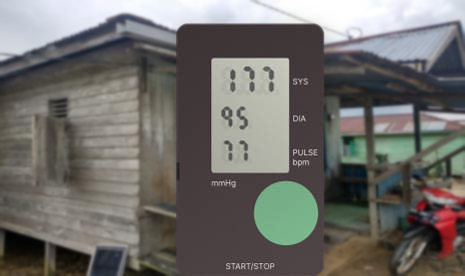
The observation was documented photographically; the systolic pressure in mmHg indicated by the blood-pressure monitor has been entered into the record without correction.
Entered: 177 mmHg
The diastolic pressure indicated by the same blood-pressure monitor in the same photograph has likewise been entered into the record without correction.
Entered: 95 mmHg
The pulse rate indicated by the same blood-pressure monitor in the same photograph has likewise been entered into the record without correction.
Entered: 77 bpm
